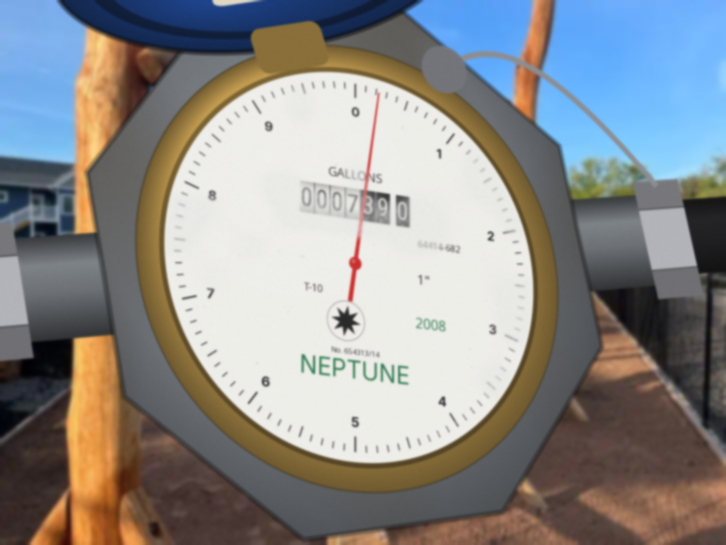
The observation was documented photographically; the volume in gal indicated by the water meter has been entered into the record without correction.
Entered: 7390.2 gal
